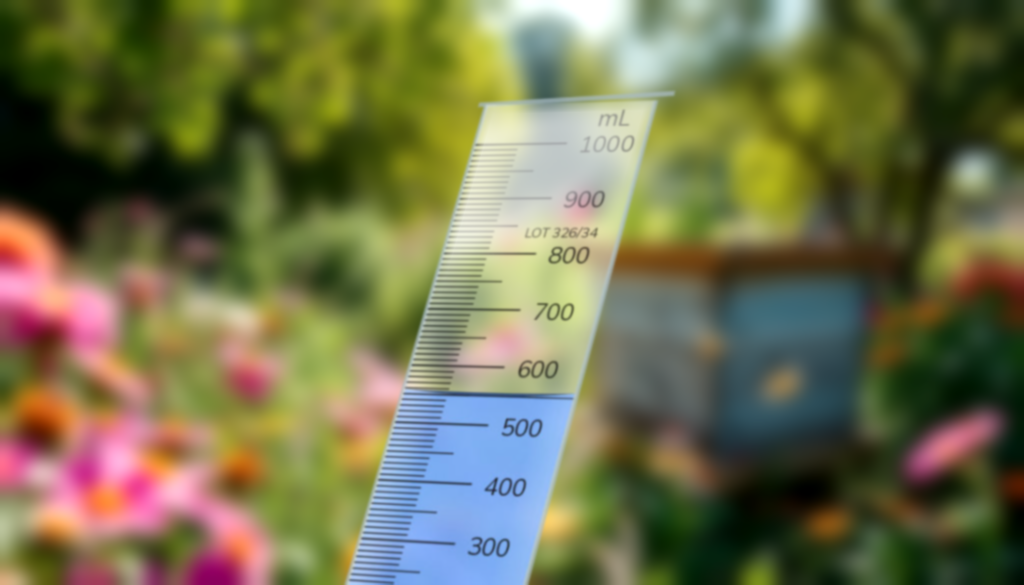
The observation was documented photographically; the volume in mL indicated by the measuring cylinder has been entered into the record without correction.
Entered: 550 mL
